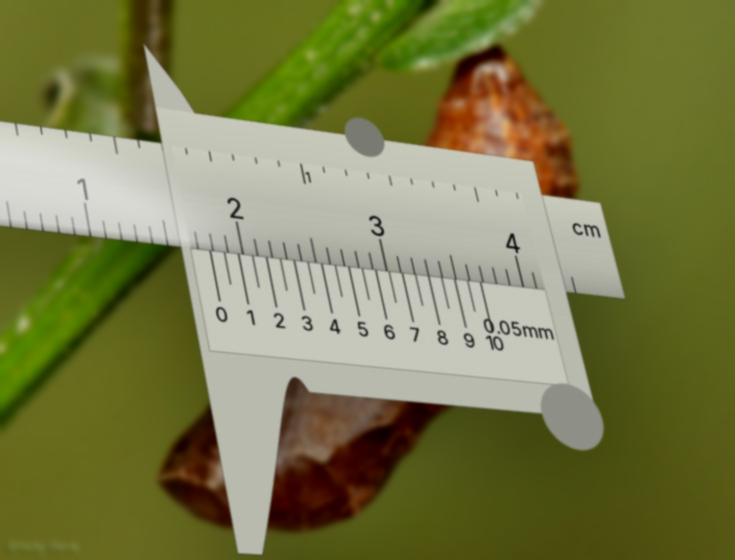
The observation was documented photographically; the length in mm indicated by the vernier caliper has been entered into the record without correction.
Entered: 17.8 mm
